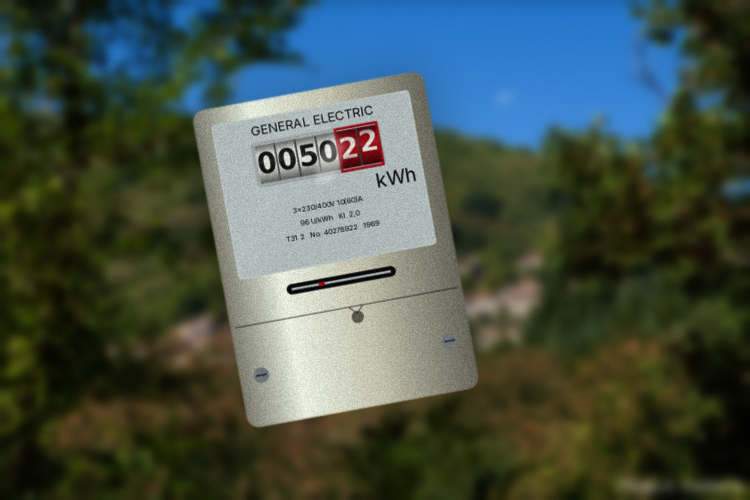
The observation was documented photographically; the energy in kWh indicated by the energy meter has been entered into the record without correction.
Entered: 50.22 kWh
